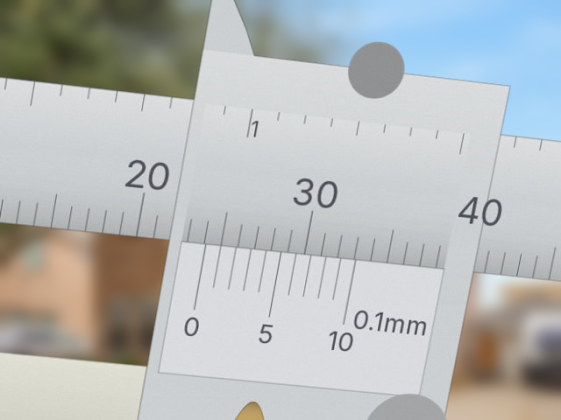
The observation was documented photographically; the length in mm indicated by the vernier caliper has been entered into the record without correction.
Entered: 24.1 mm
